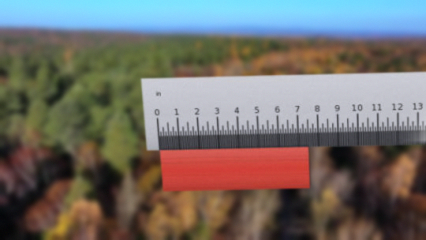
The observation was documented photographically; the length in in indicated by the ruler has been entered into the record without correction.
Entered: 7.5 in
